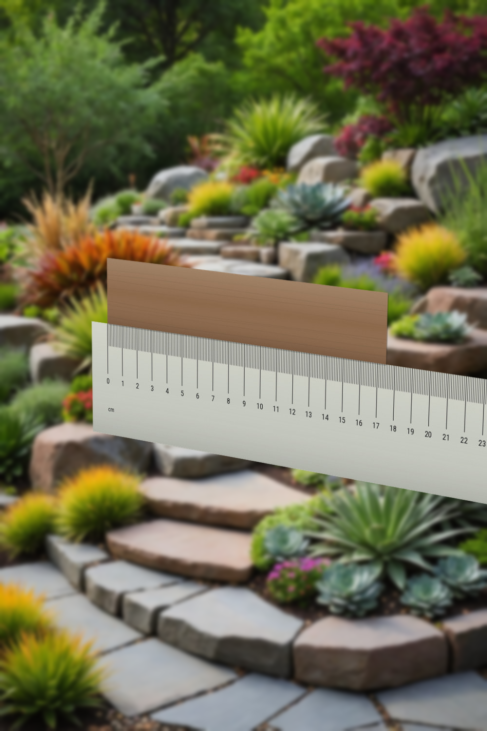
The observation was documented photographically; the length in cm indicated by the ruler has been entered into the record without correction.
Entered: 17.5 cm
